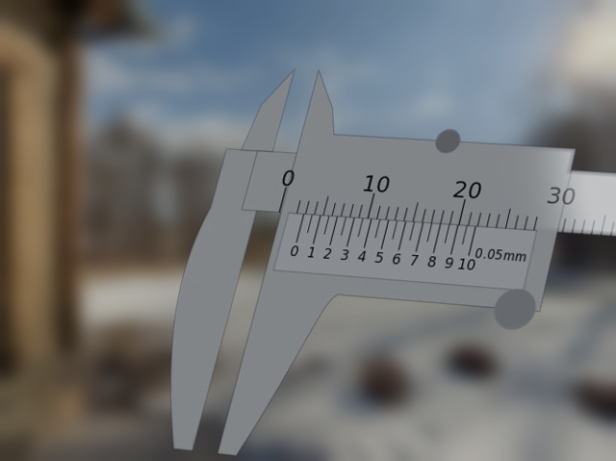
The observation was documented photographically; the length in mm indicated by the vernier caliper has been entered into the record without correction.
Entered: 2.8 mm
